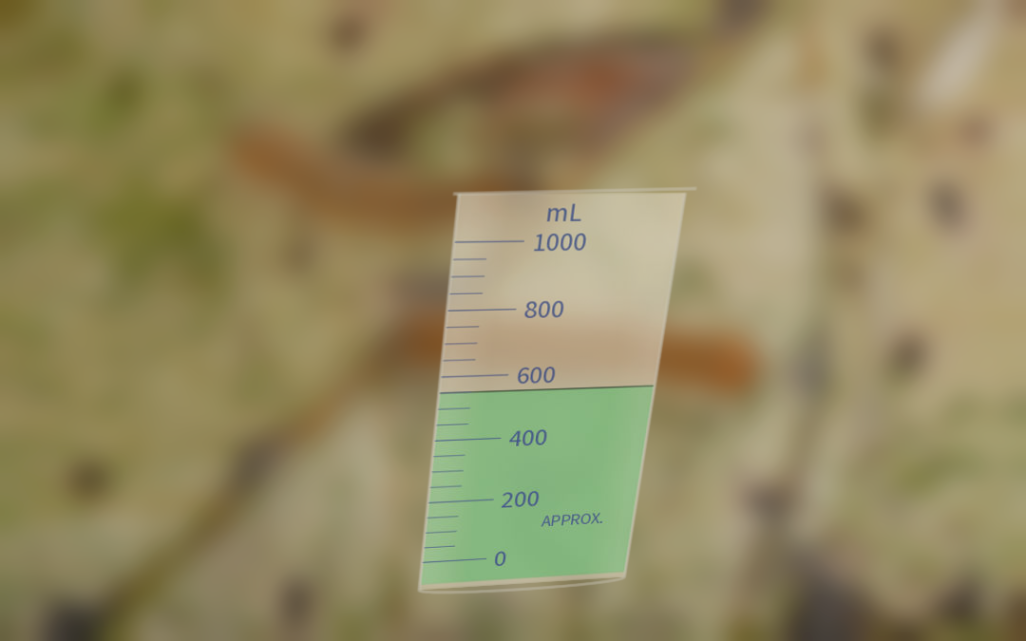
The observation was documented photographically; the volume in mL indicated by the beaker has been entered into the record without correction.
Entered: 550 mL
